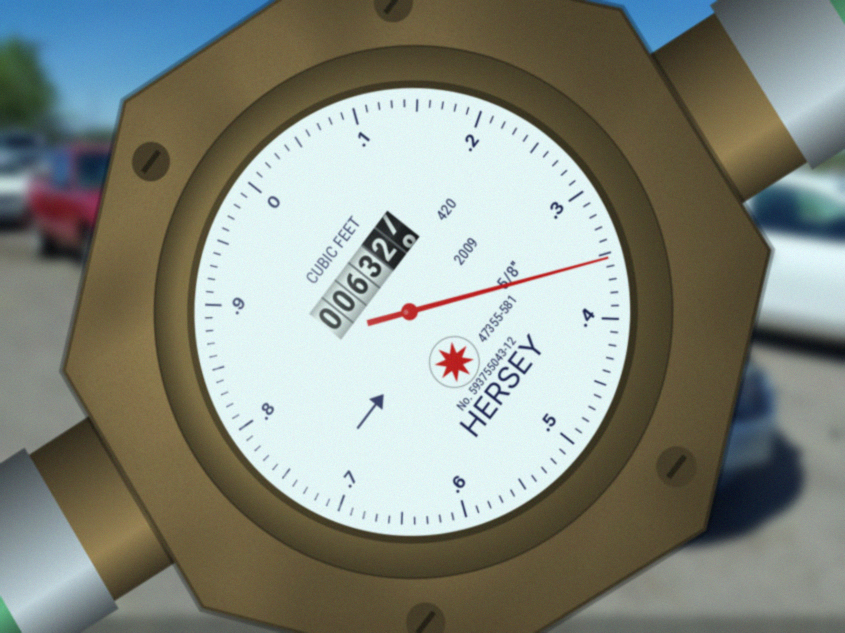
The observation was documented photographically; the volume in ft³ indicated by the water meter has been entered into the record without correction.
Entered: 6327.35 ft³
